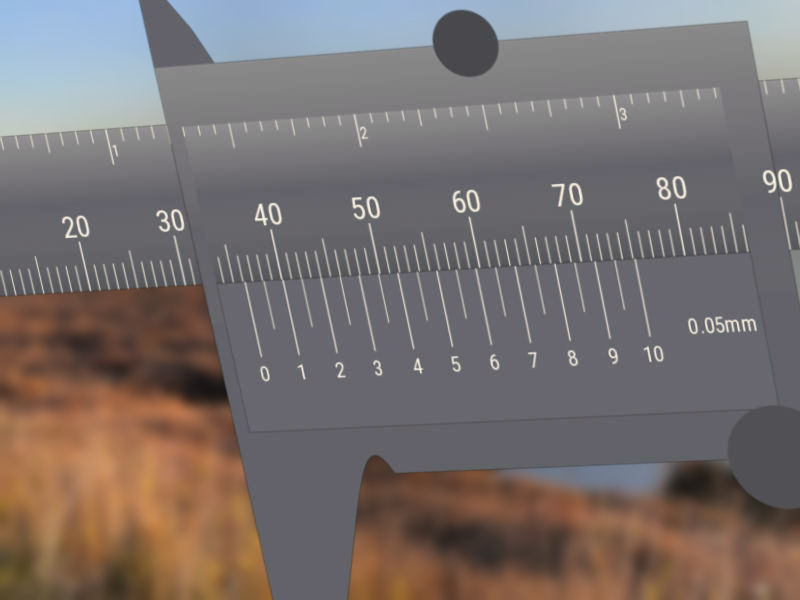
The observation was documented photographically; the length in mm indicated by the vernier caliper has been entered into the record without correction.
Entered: 36.2 mm
